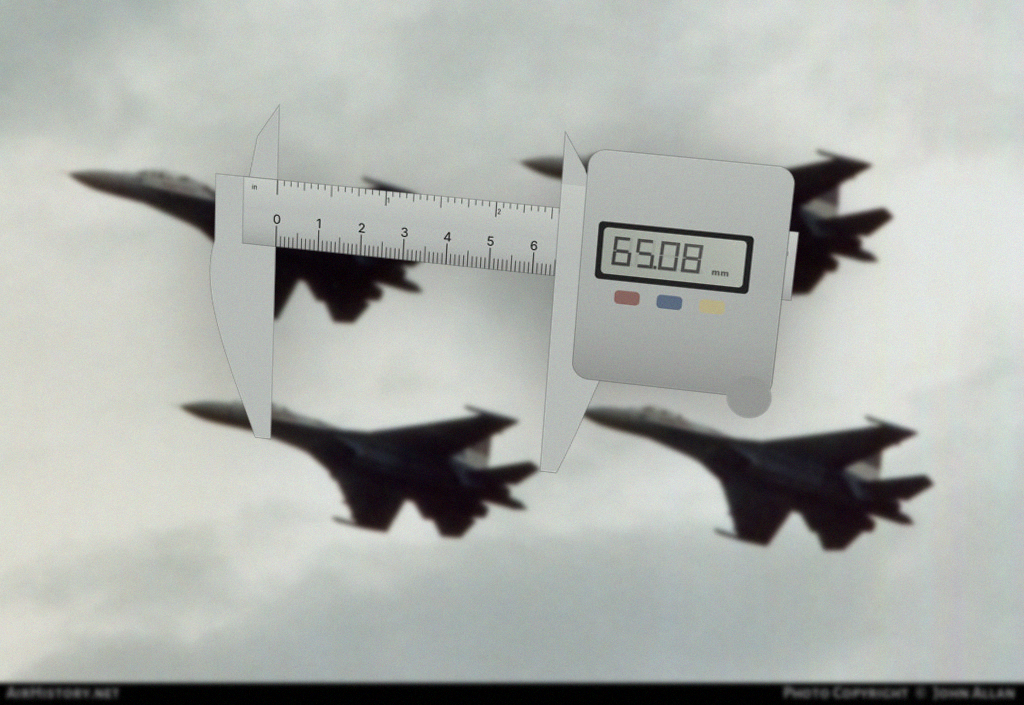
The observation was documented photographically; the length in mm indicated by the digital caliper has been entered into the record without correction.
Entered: 65.08 mm
